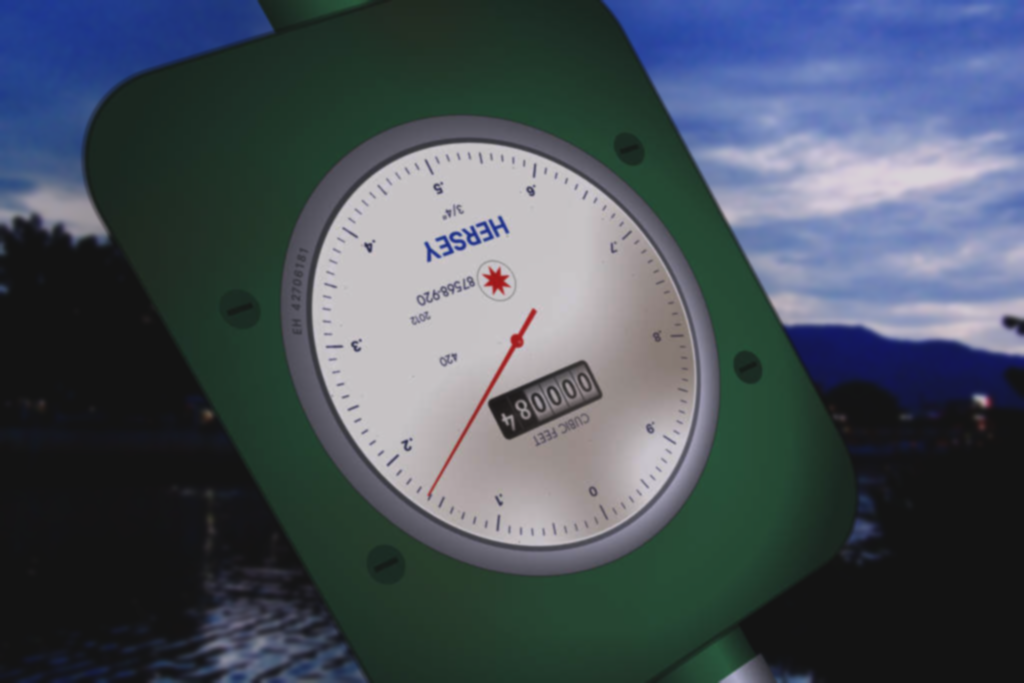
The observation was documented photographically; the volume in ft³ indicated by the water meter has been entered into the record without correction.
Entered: 84.16 ft³
